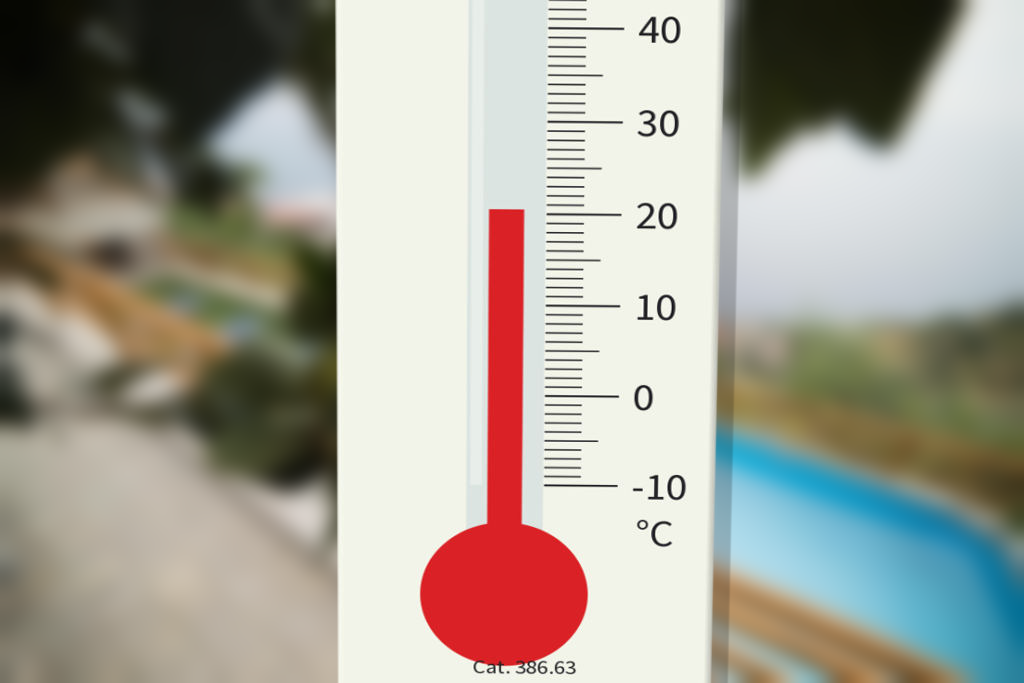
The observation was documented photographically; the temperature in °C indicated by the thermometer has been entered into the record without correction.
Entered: 20.5 °C
